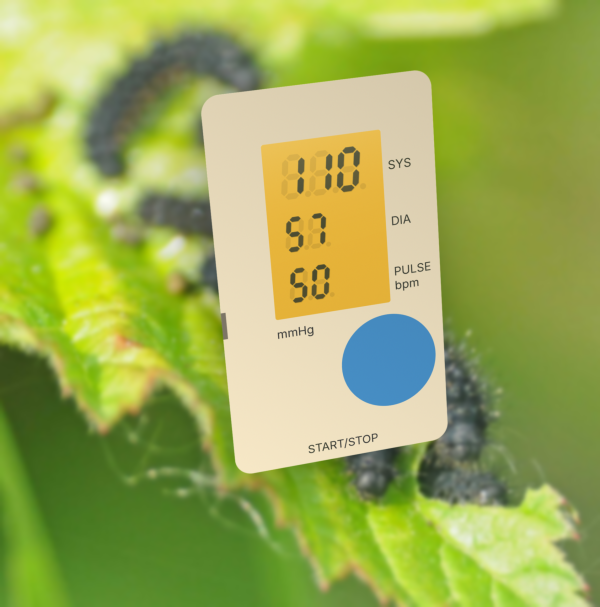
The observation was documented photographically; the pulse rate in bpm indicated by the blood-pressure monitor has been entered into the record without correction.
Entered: 50 bpm
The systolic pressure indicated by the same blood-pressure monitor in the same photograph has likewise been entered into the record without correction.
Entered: 110 mmHg
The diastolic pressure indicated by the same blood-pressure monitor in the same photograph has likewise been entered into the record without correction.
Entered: 57 mmHg
